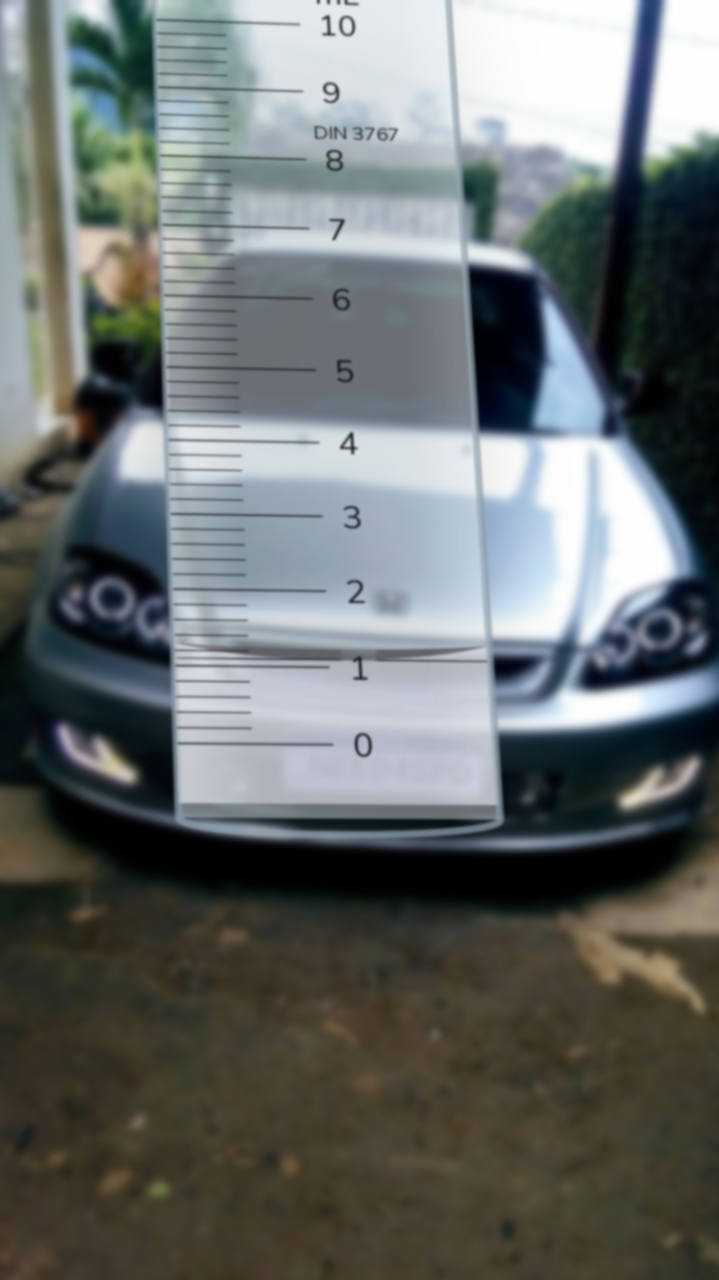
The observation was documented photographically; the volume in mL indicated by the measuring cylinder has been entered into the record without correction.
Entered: 1.1 mL
